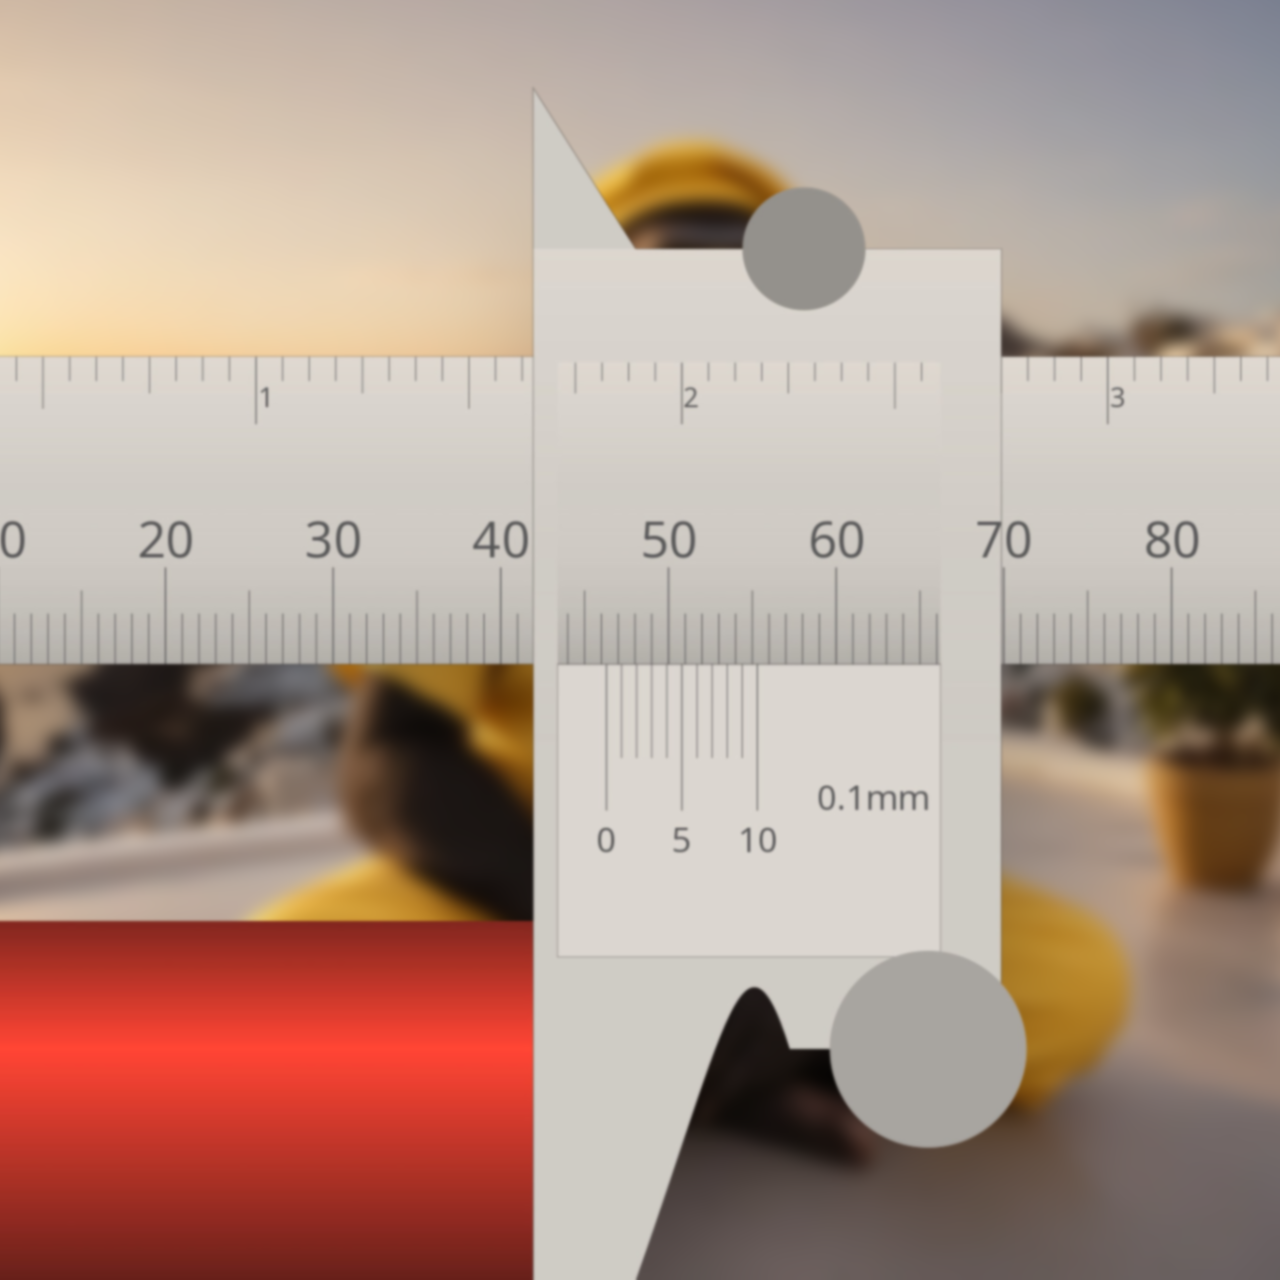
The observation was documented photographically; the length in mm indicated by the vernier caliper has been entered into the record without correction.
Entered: 46.3 mm
